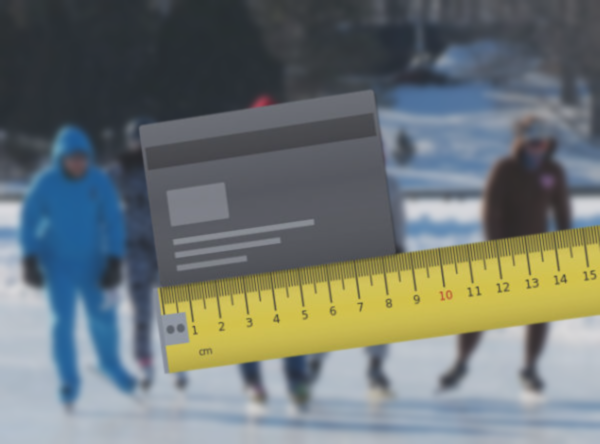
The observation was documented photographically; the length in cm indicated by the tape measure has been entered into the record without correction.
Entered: 8.5 cm
